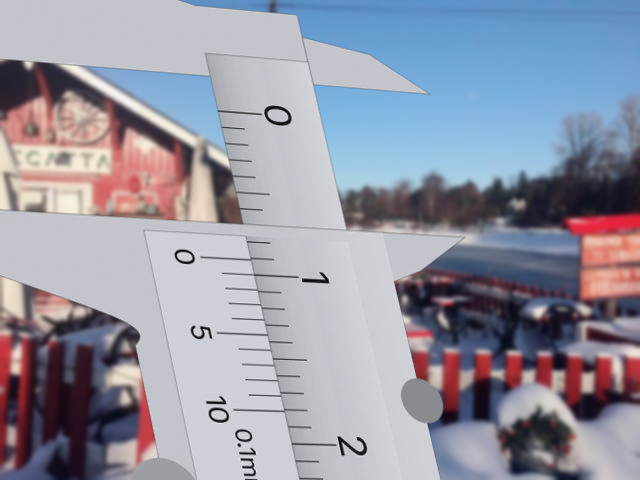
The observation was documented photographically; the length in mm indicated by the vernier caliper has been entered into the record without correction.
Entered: 9.1 mm
